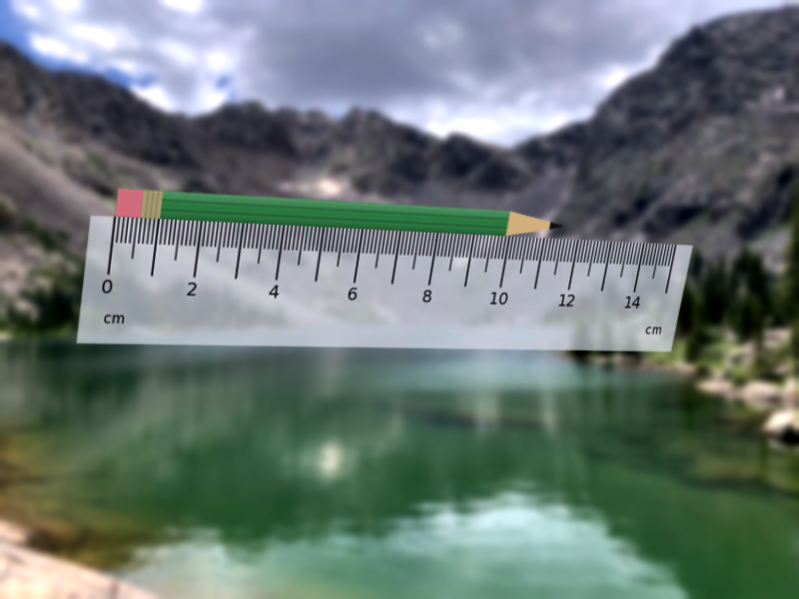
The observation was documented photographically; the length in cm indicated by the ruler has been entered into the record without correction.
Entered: 11.5 cm
